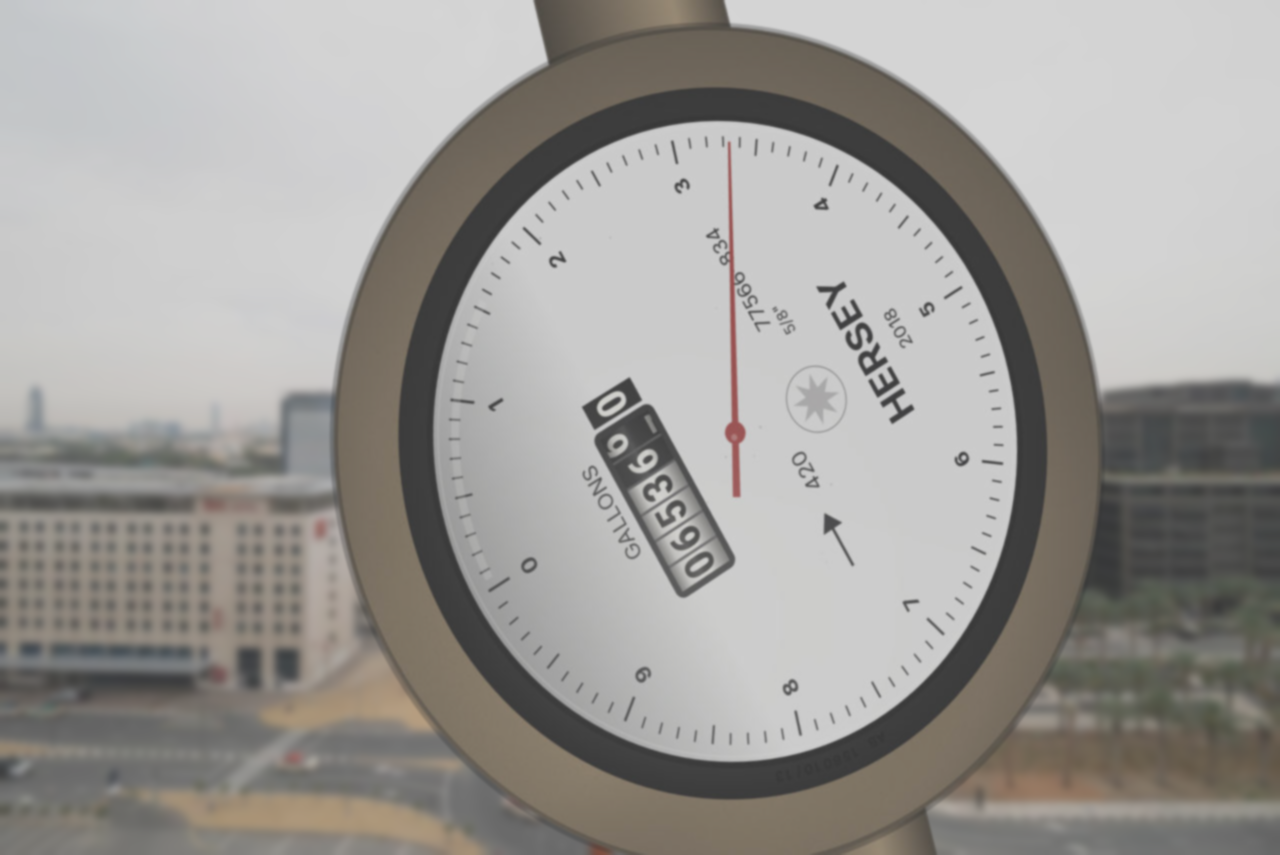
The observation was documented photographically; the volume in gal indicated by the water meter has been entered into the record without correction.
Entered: 653663.3 gal
